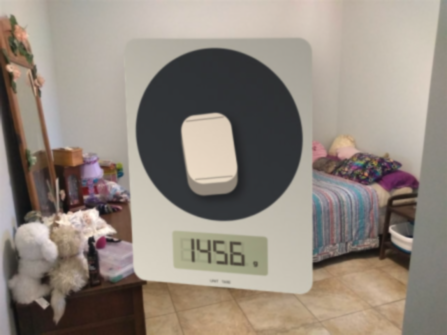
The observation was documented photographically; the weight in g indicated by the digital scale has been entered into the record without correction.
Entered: 1456 g
